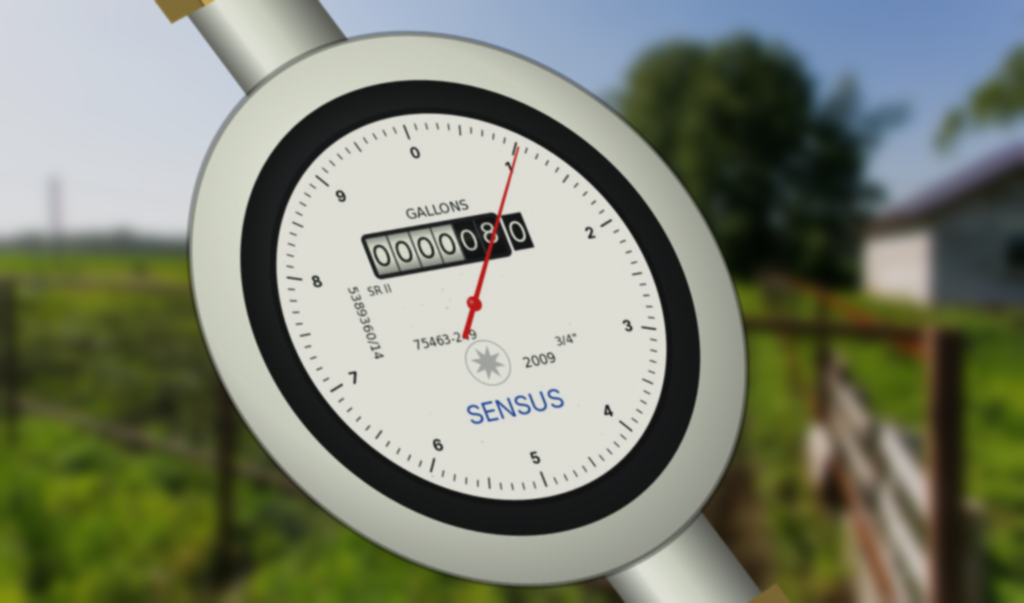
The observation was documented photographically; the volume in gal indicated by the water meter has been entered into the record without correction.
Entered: 81.0 gal
